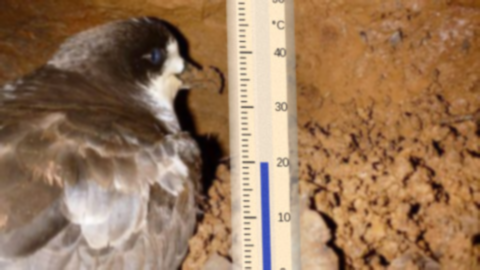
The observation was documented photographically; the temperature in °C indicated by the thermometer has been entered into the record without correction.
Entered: 20 °C
